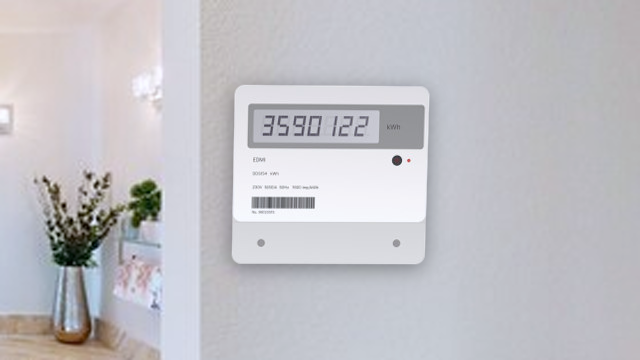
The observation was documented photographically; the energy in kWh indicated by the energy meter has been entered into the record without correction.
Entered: 3590122 kWh
